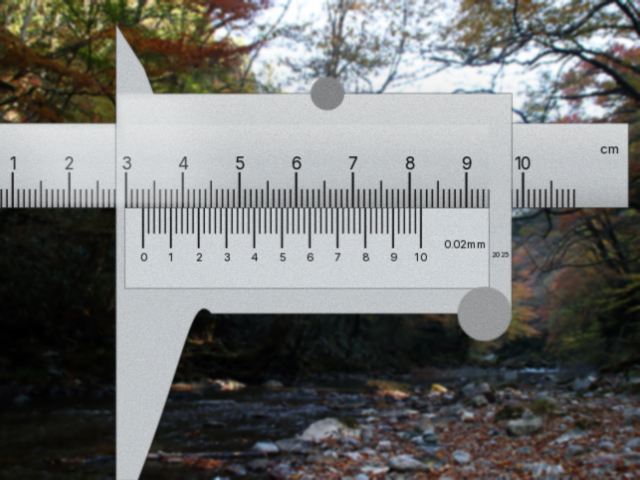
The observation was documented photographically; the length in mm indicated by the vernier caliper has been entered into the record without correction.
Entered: 33.0 mm
